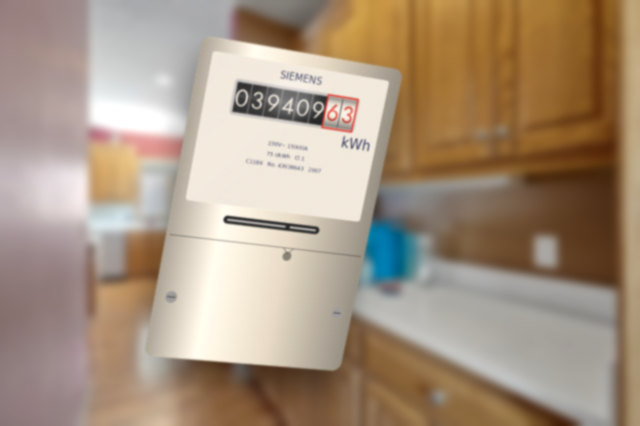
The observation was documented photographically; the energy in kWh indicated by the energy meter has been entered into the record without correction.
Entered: 39409.63 kWh
